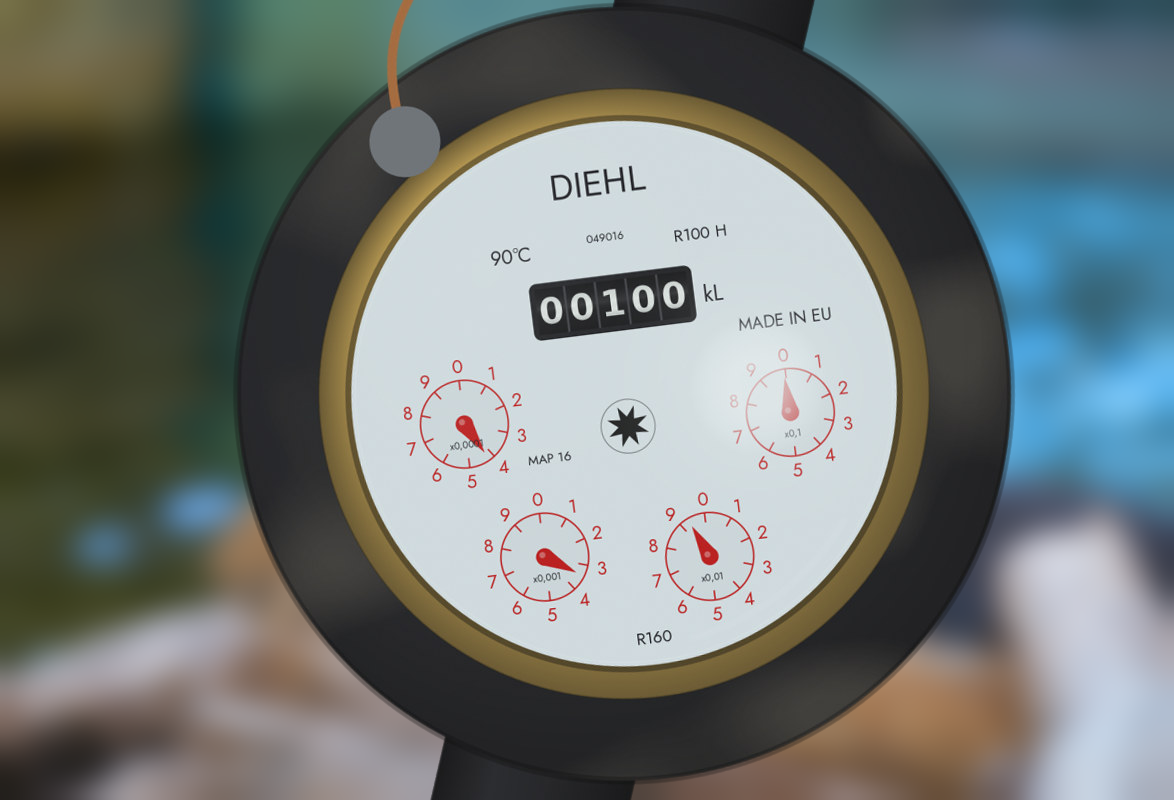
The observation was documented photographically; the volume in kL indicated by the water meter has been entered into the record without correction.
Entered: 99.9934 kL
